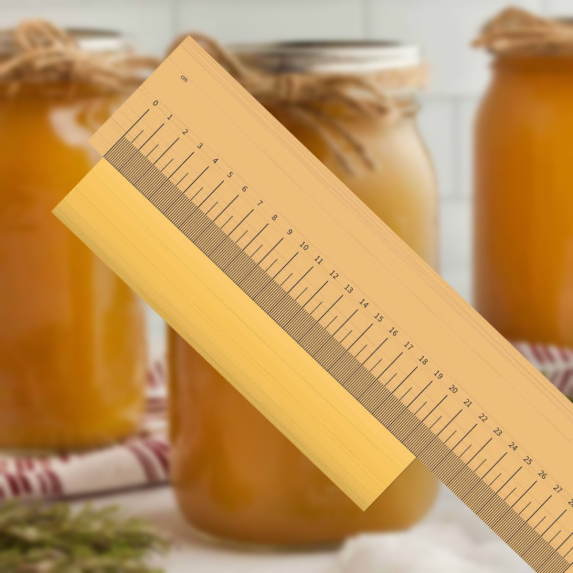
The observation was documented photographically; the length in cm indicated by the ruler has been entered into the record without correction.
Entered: 21 cm
